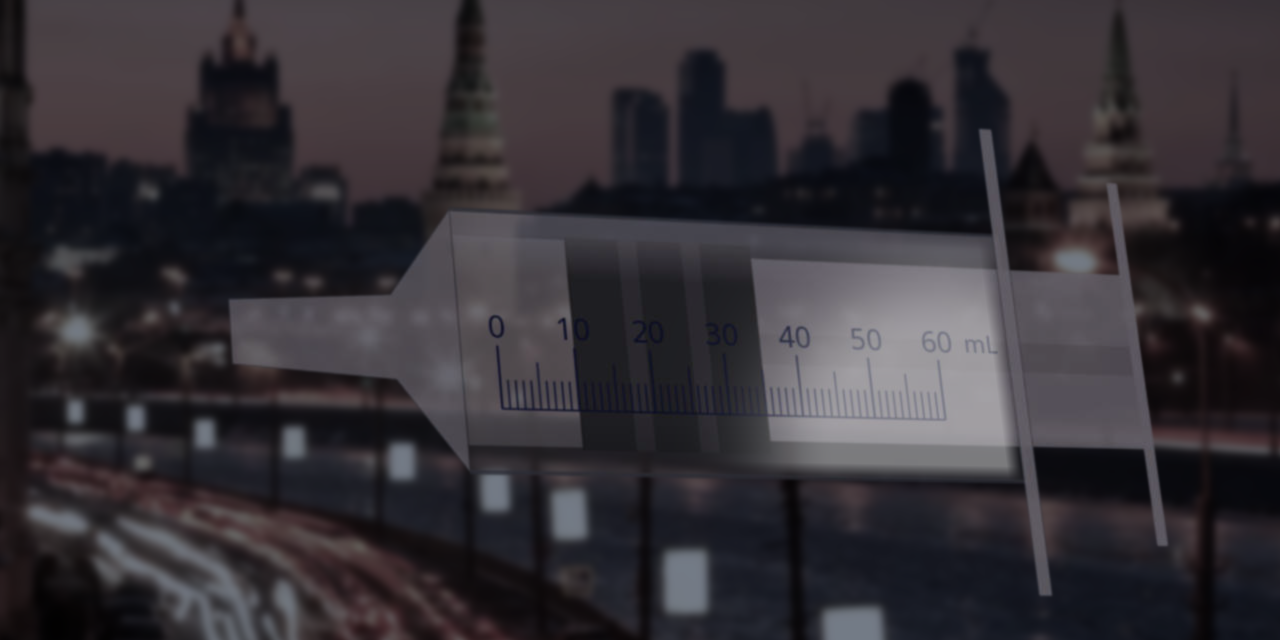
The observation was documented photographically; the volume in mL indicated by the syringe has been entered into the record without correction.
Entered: 10 mL
